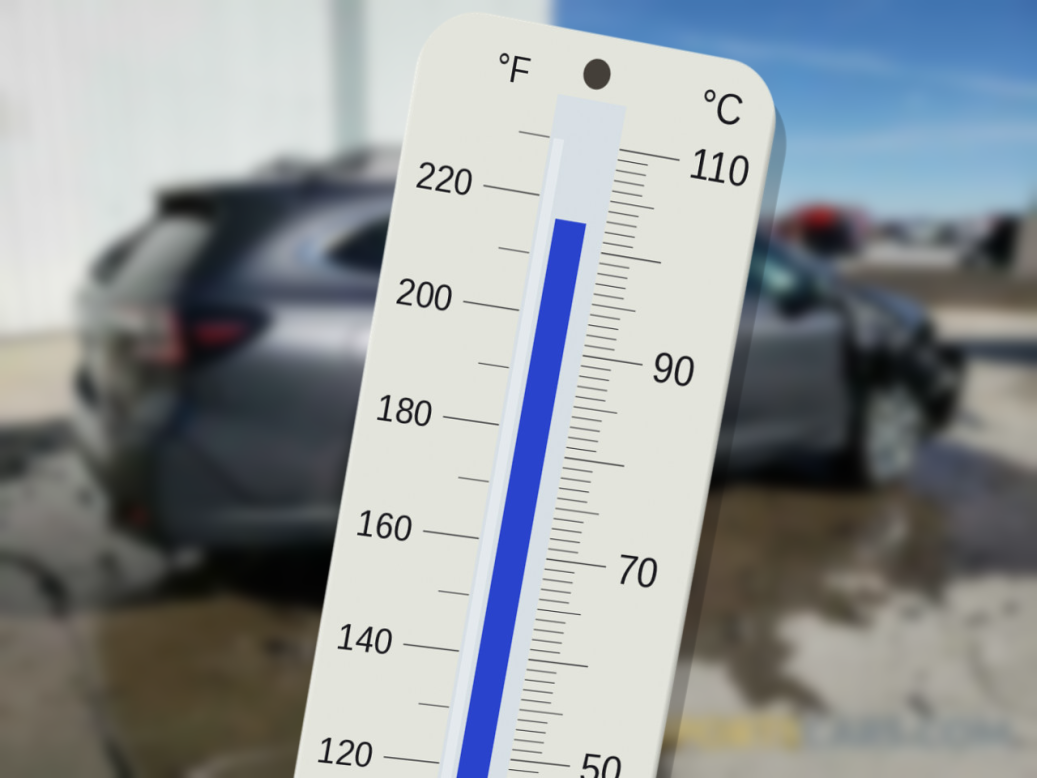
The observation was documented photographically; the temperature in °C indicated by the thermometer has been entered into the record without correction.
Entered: 102.5 °C
